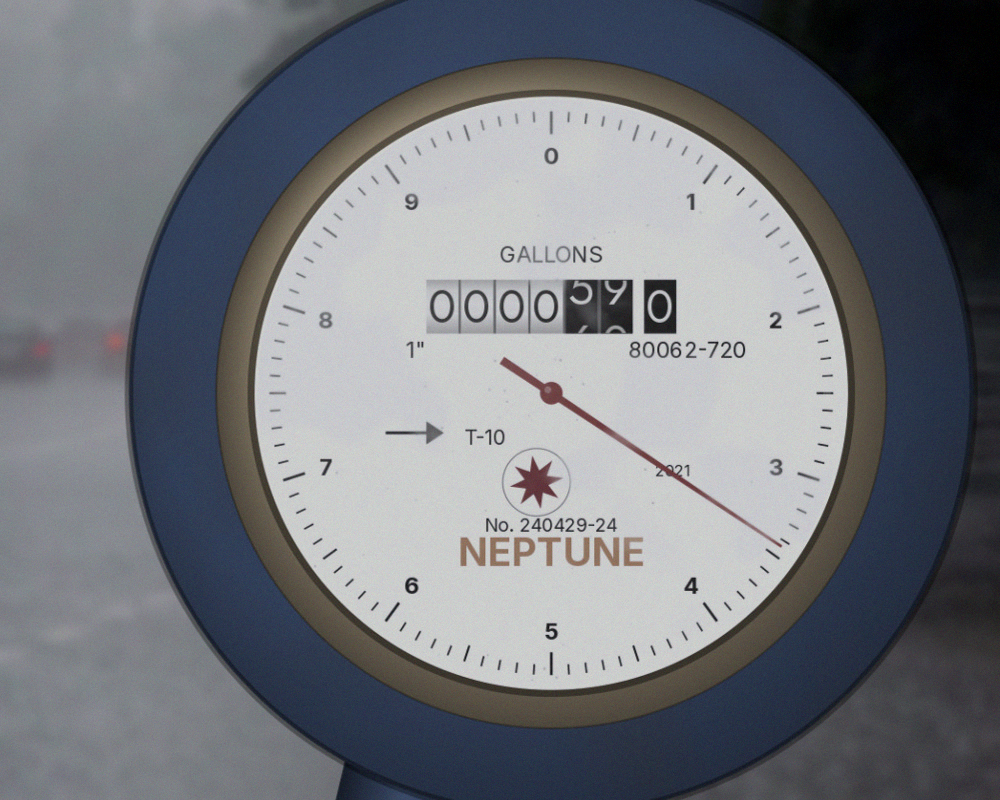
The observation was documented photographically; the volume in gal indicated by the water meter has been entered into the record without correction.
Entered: 593.4 gal
